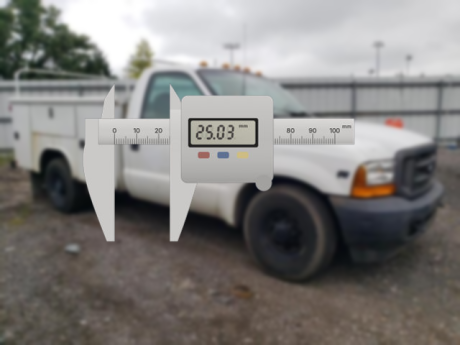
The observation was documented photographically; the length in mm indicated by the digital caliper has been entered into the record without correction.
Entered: 25.03 mm
